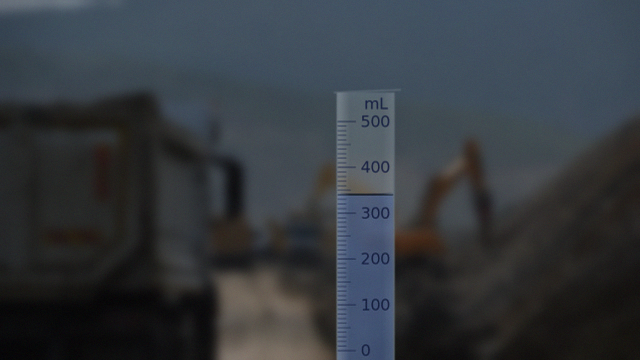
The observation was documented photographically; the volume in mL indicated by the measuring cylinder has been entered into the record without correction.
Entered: 340 mL
